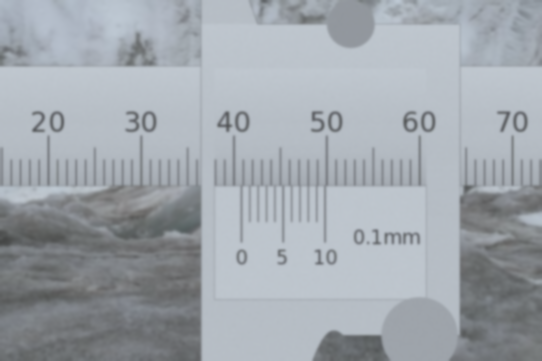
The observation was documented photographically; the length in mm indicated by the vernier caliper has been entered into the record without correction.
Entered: 40.8 mm
